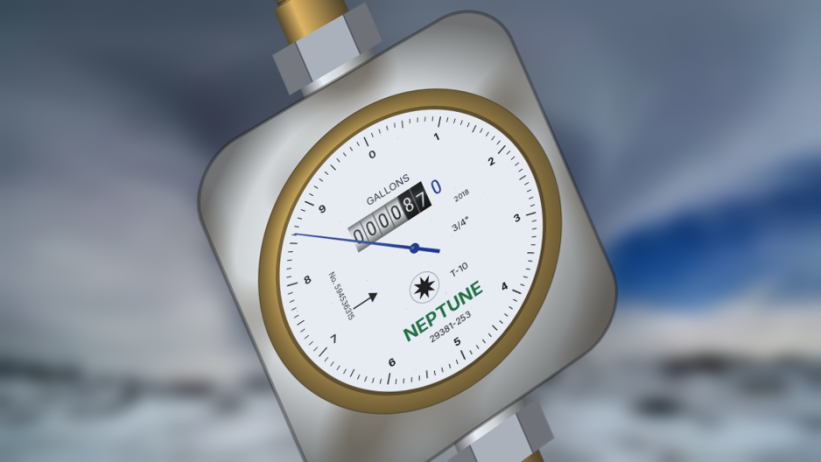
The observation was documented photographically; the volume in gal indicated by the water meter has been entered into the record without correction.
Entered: 868.6 gal
